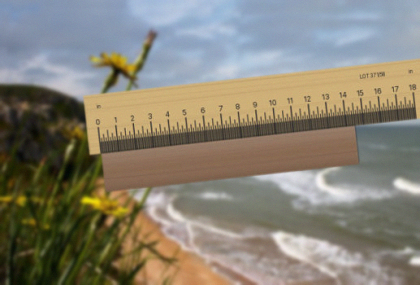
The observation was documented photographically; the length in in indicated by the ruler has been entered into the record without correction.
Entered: 14.5 in
